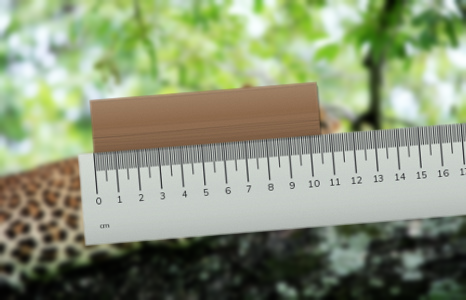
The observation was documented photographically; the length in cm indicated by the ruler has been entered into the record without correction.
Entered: 10.5 cm
